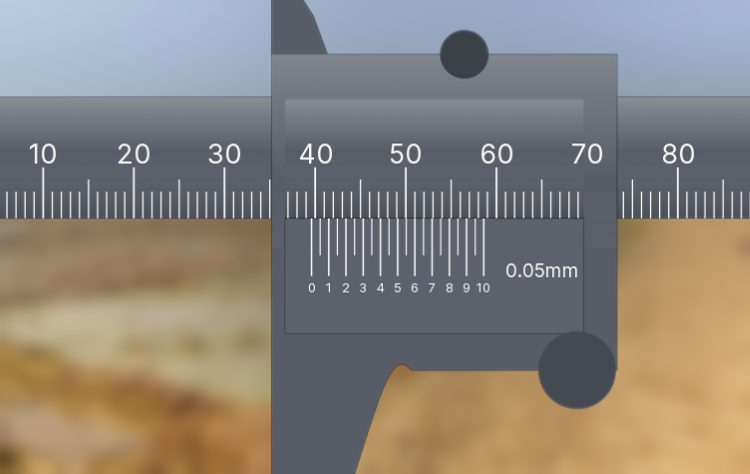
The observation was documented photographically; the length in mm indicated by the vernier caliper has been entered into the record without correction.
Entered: 39.6 mm
